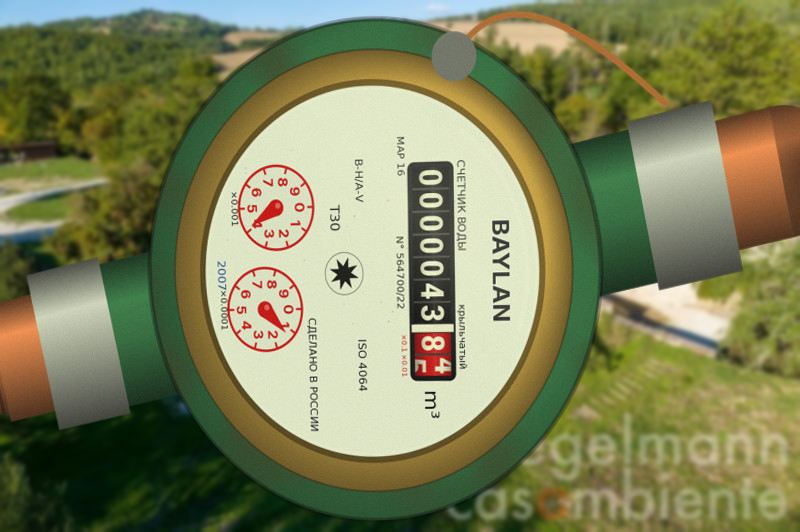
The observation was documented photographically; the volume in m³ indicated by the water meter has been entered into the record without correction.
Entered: 43.8441 m³
